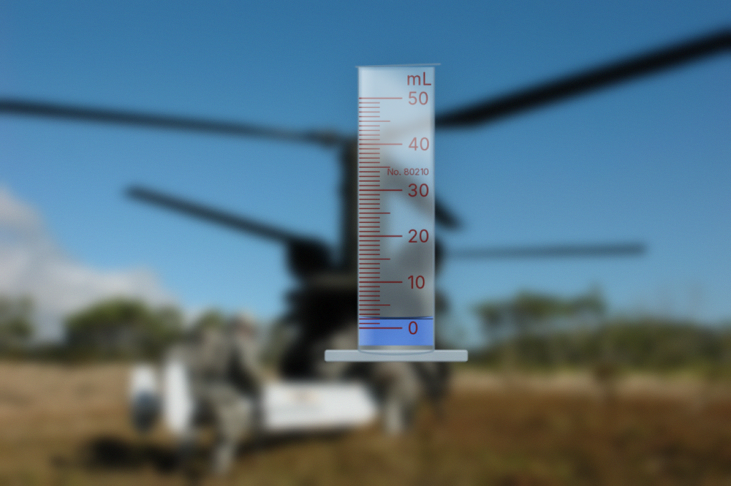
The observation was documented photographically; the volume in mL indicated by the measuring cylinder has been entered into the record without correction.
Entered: 2 mL
